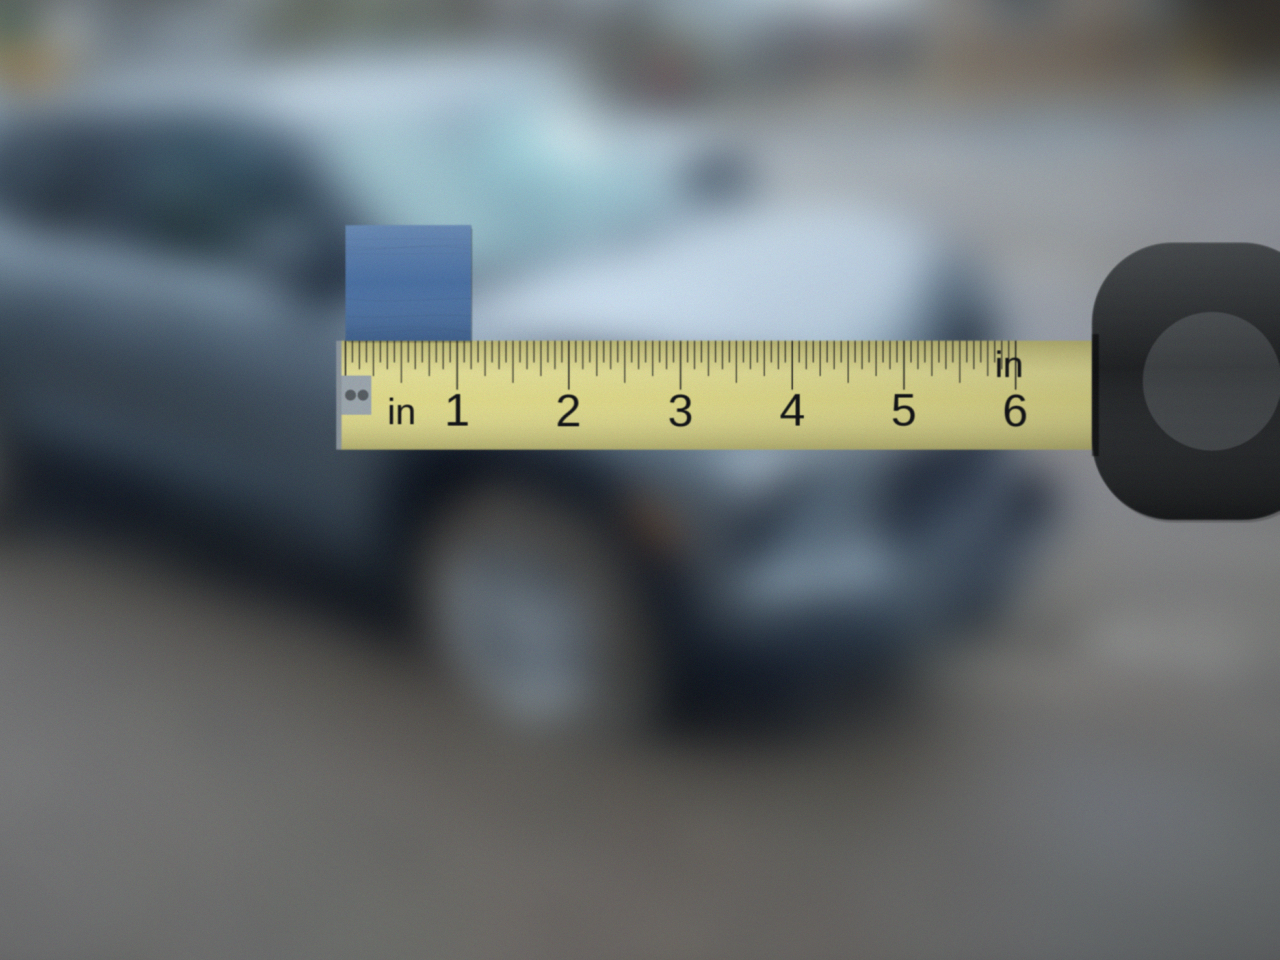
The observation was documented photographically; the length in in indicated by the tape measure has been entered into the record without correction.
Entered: 1.125 in
